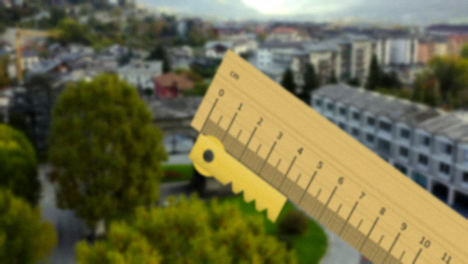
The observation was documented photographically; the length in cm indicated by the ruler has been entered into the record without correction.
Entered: 4.5 cm
